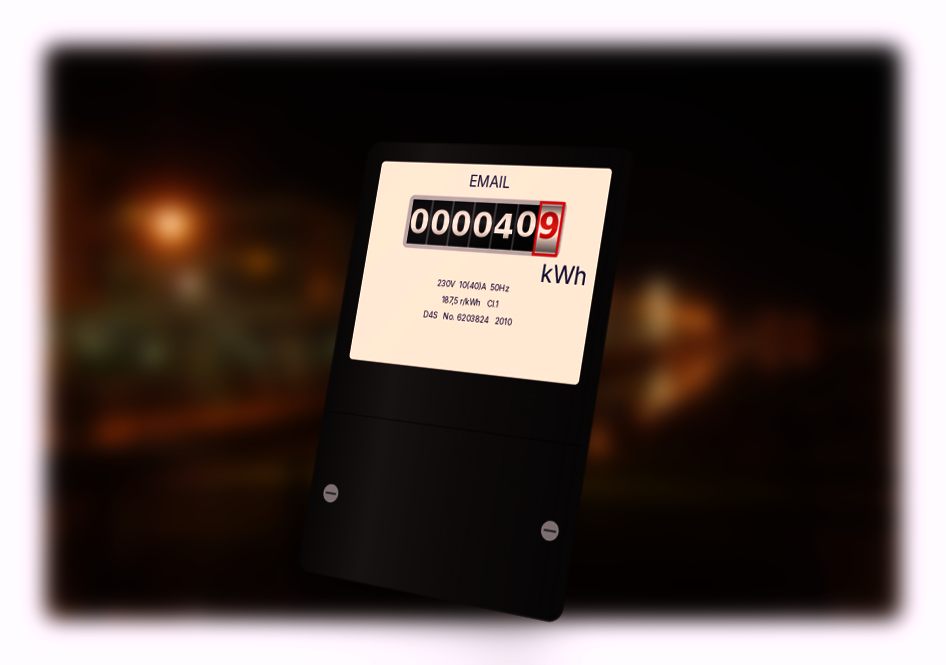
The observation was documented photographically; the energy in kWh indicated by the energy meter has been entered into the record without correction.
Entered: 40.9 kWh
